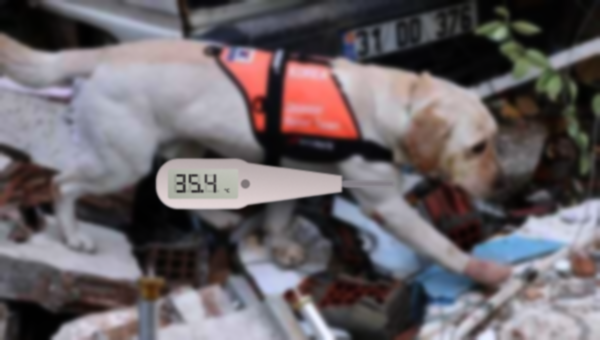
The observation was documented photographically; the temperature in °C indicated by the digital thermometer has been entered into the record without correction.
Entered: 35.4 °C
